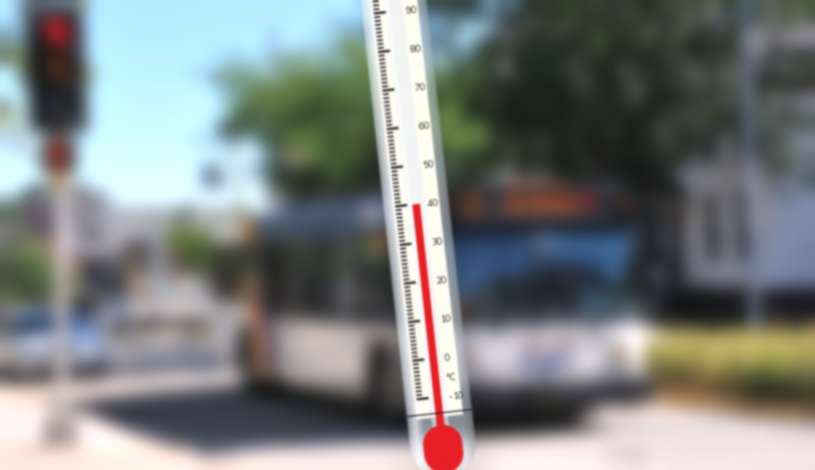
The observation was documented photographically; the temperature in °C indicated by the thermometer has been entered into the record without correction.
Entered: 40 °C
